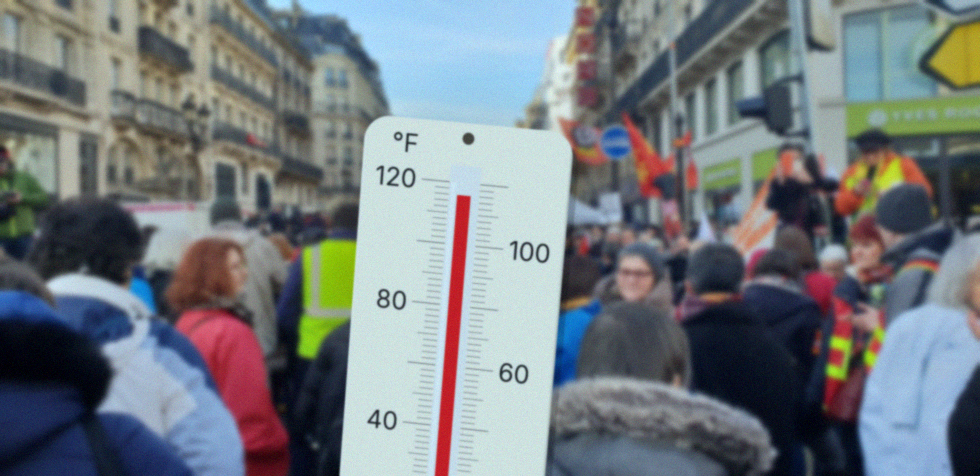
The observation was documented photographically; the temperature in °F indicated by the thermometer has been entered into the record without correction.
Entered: 116 °F
